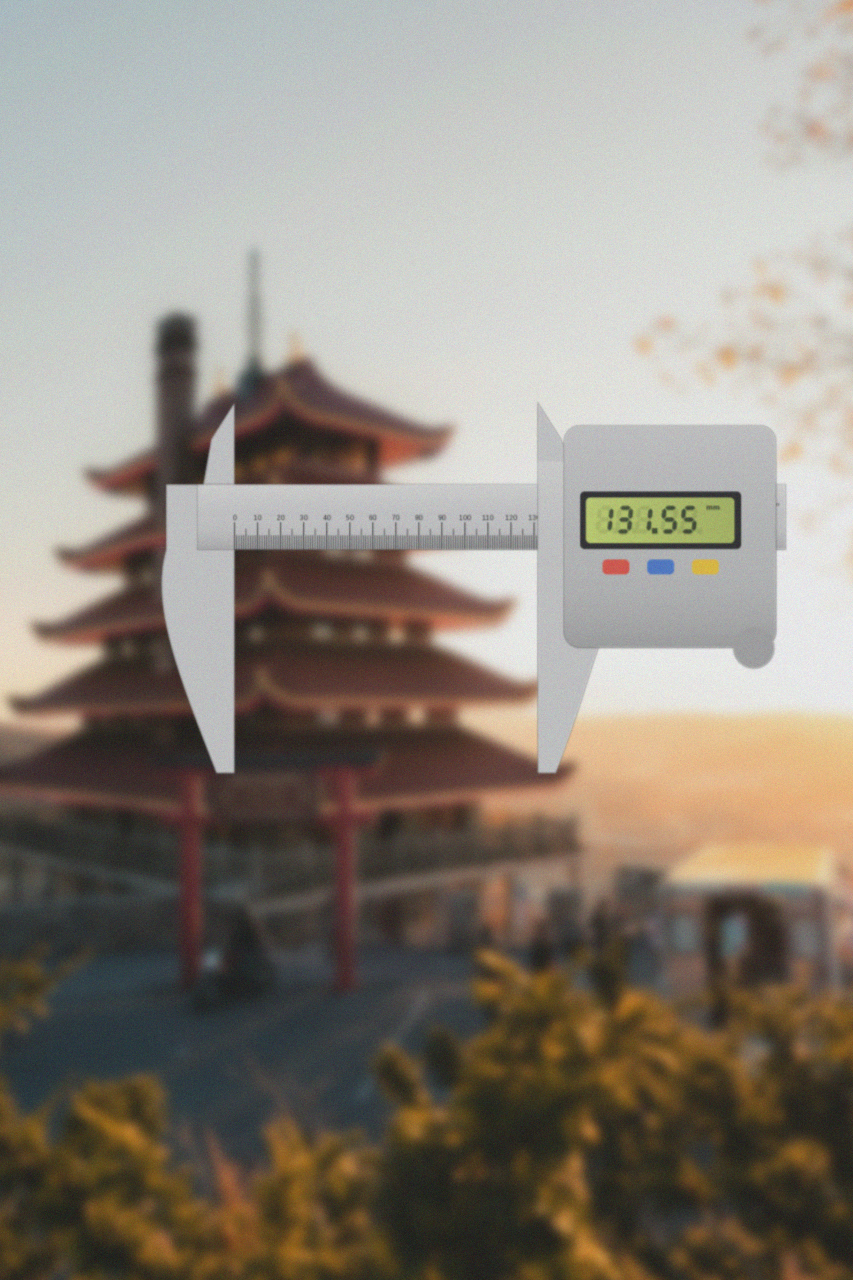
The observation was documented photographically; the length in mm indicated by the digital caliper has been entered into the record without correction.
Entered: 131.55 mm
